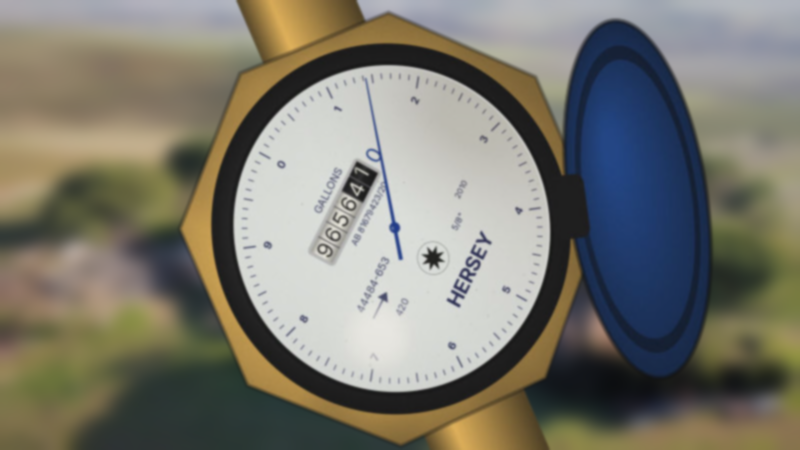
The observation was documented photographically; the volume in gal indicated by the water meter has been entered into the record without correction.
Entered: 9656411.4 gal
